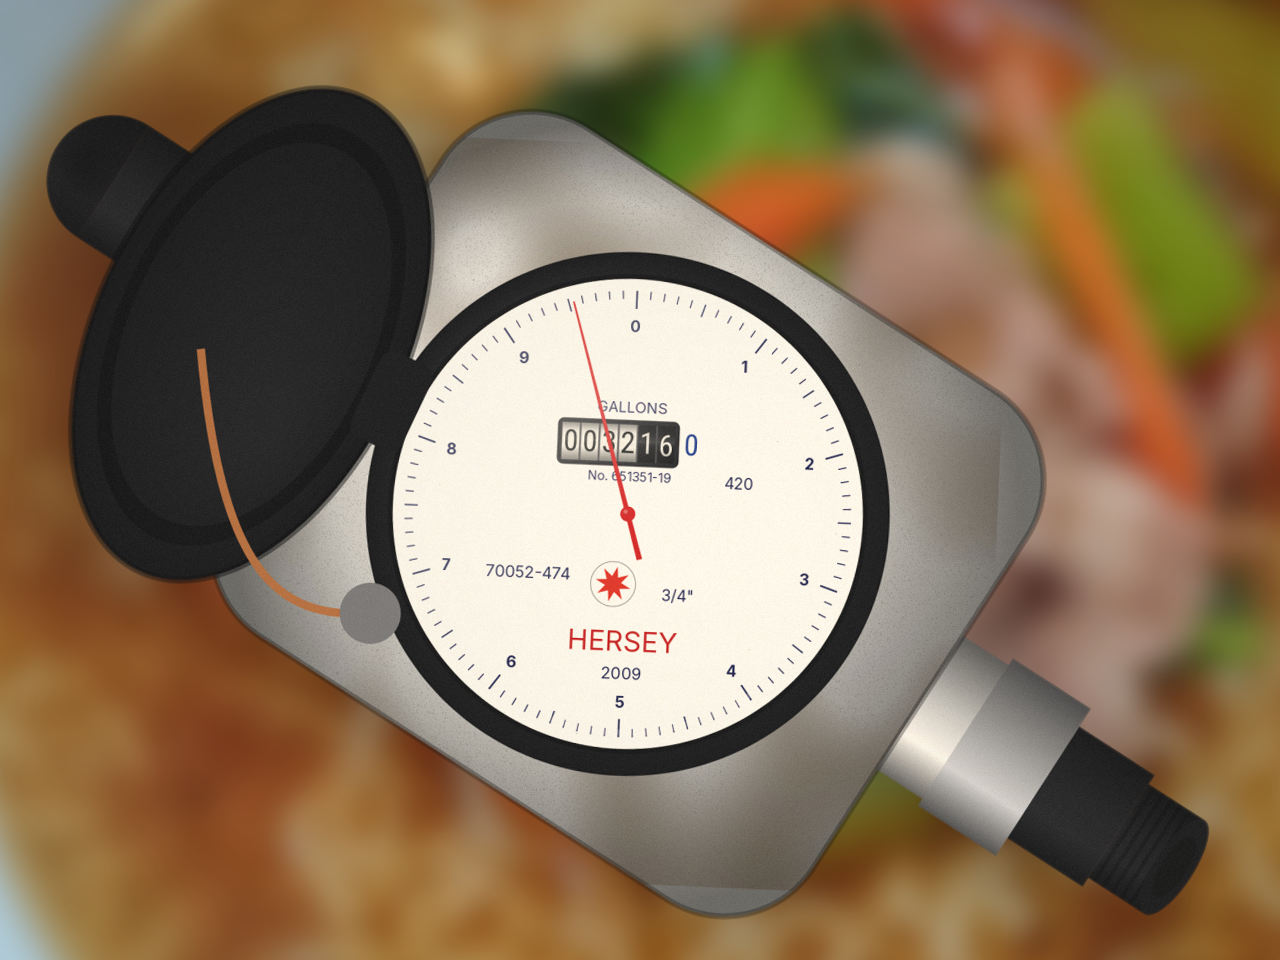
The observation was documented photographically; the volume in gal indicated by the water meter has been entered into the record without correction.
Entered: 32159.5 gal
